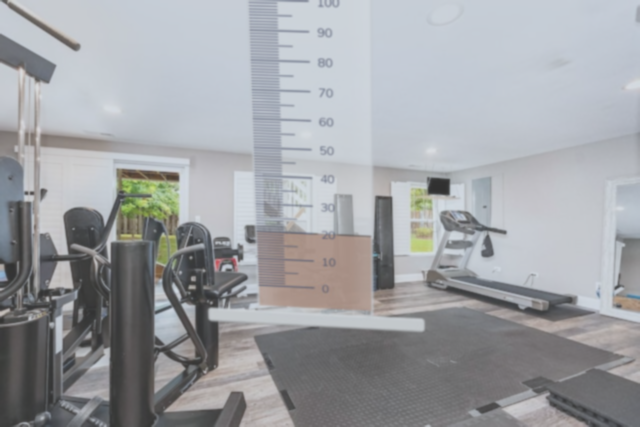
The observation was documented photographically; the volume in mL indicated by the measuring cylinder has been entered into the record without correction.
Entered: 20 mL
